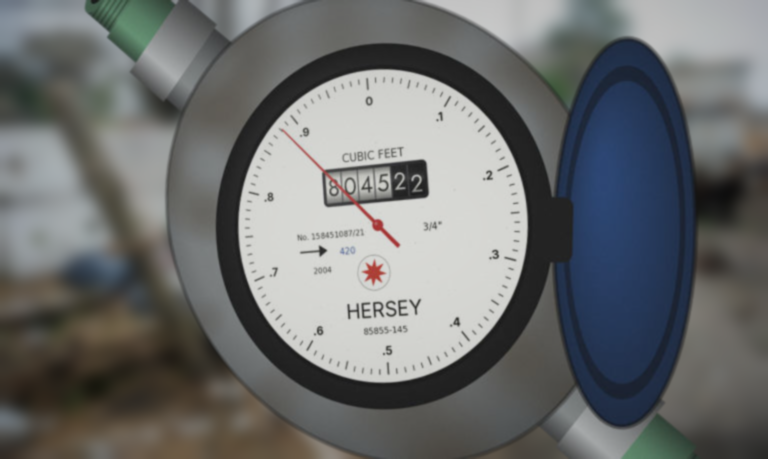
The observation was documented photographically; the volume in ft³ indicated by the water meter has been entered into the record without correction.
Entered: 804521.88 ft³
